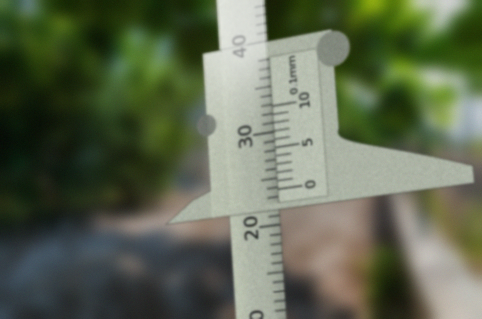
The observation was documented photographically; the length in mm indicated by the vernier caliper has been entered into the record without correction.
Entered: 23.8 mm
